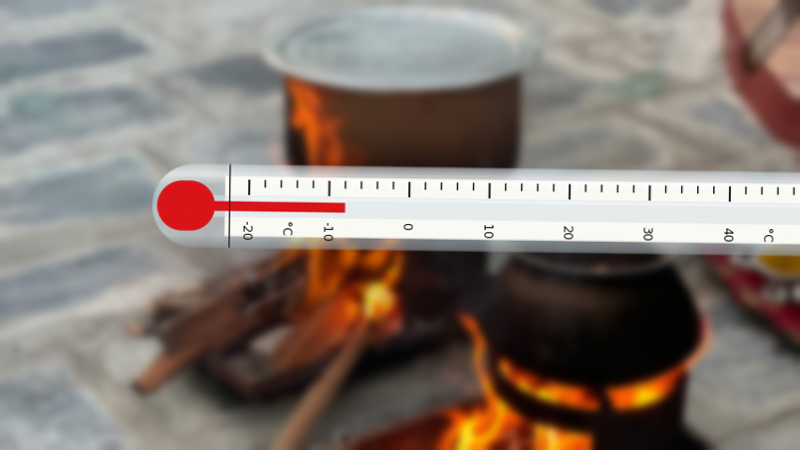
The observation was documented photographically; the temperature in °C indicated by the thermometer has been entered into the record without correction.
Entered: -8 °C
